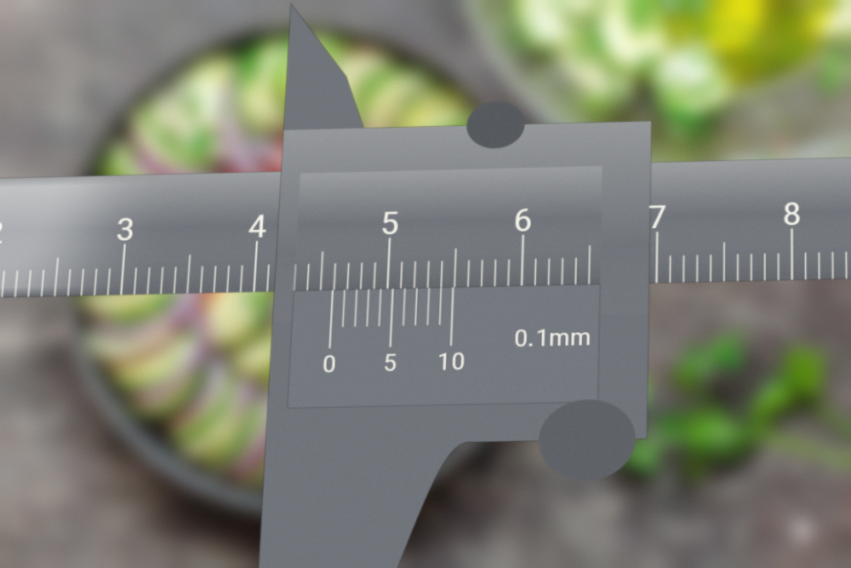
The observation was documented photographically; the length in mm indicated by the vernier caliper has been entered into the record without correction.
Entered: 45.9 mm
